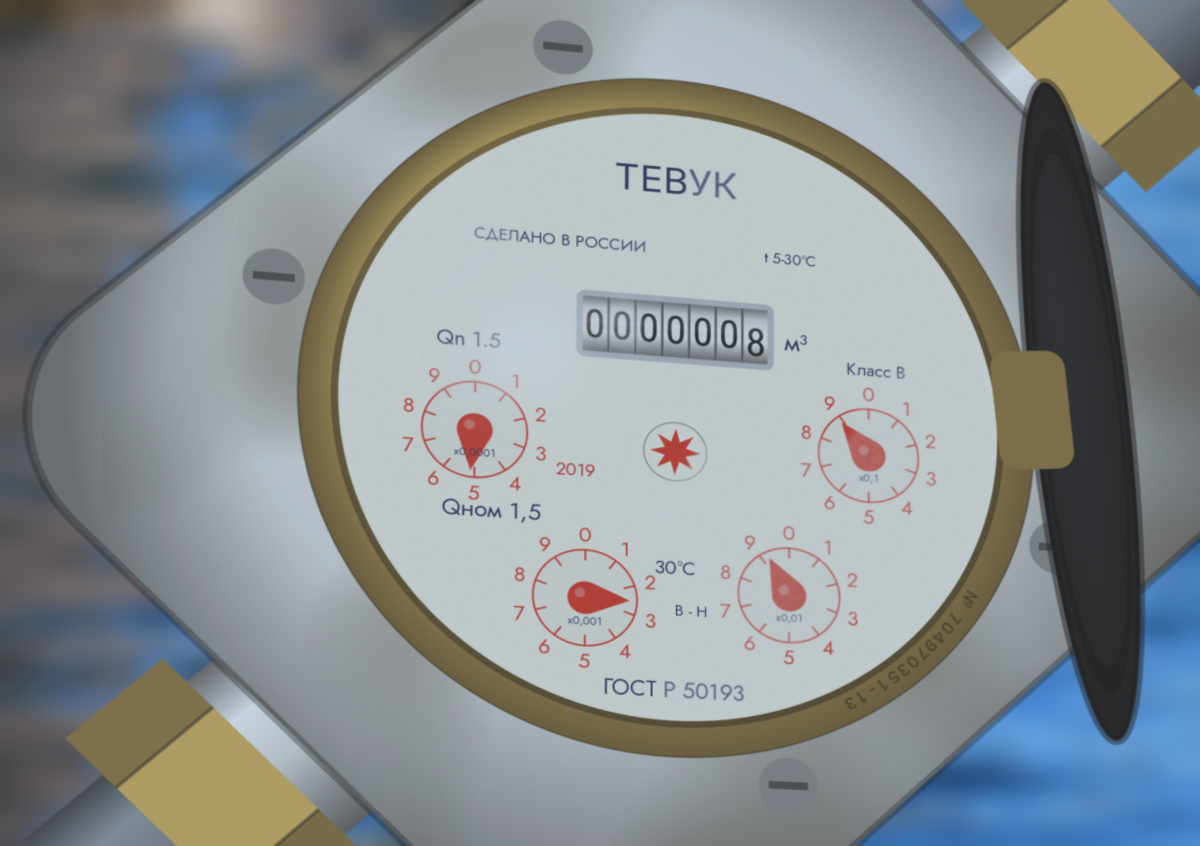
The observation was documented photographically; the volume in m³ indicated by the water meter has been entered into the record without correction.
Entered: 7.8925 m³
